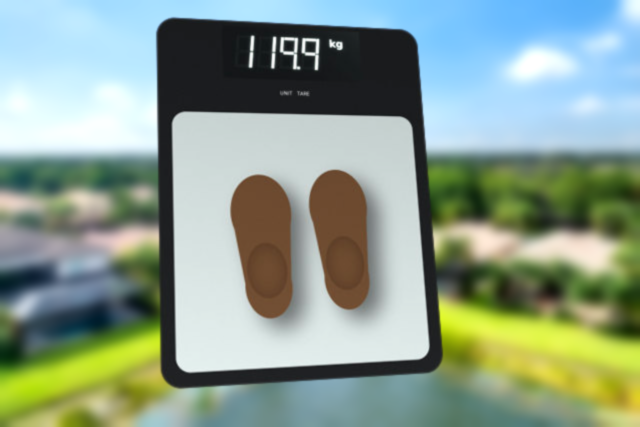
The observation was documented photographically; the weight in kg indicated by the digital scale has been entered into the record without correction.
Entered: 119.9 kg
